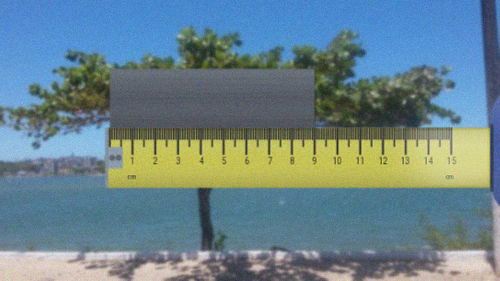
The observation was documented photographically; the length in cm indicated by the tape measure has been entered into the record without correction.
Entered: 9 cm
